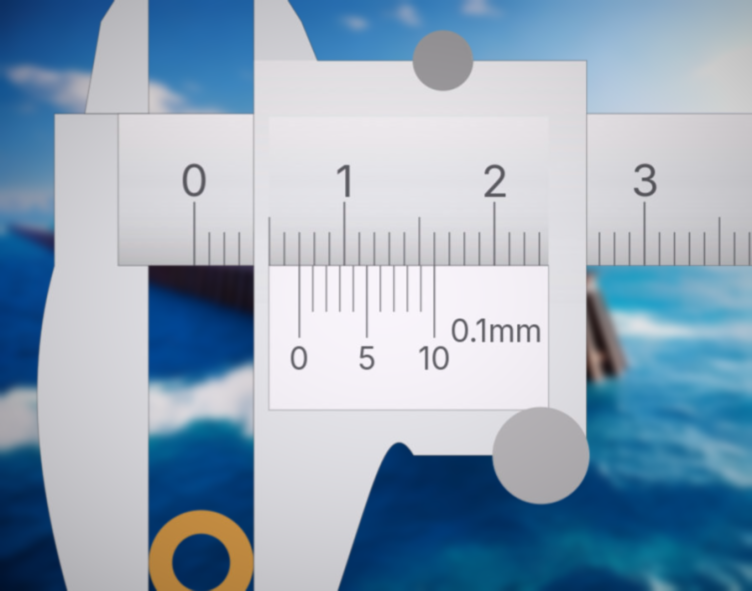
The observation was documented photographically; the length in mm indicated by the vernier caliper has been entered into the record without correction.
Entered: 7.0 mm
